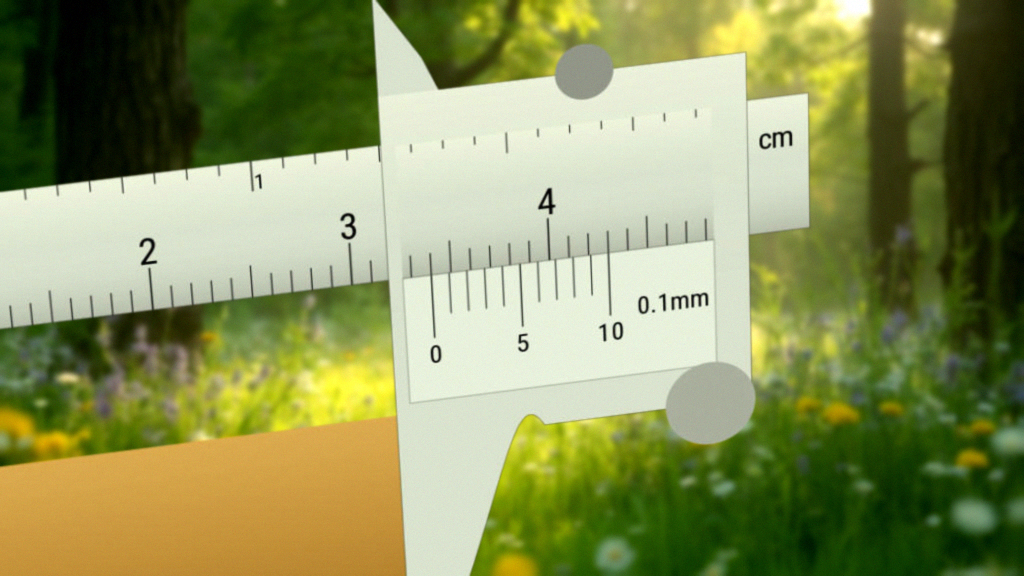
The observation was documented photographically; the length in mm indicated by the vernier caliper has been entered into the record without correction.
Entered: 34.0 mm
